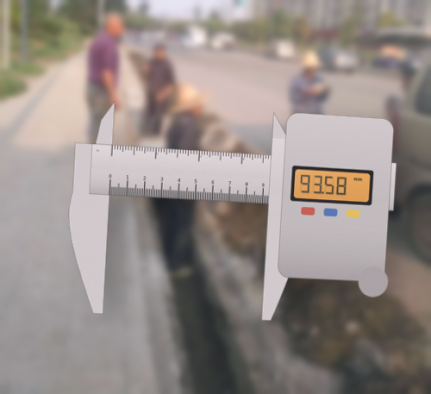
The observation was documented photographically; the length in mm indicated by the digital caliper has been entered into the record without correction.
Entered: 93.58 mm
